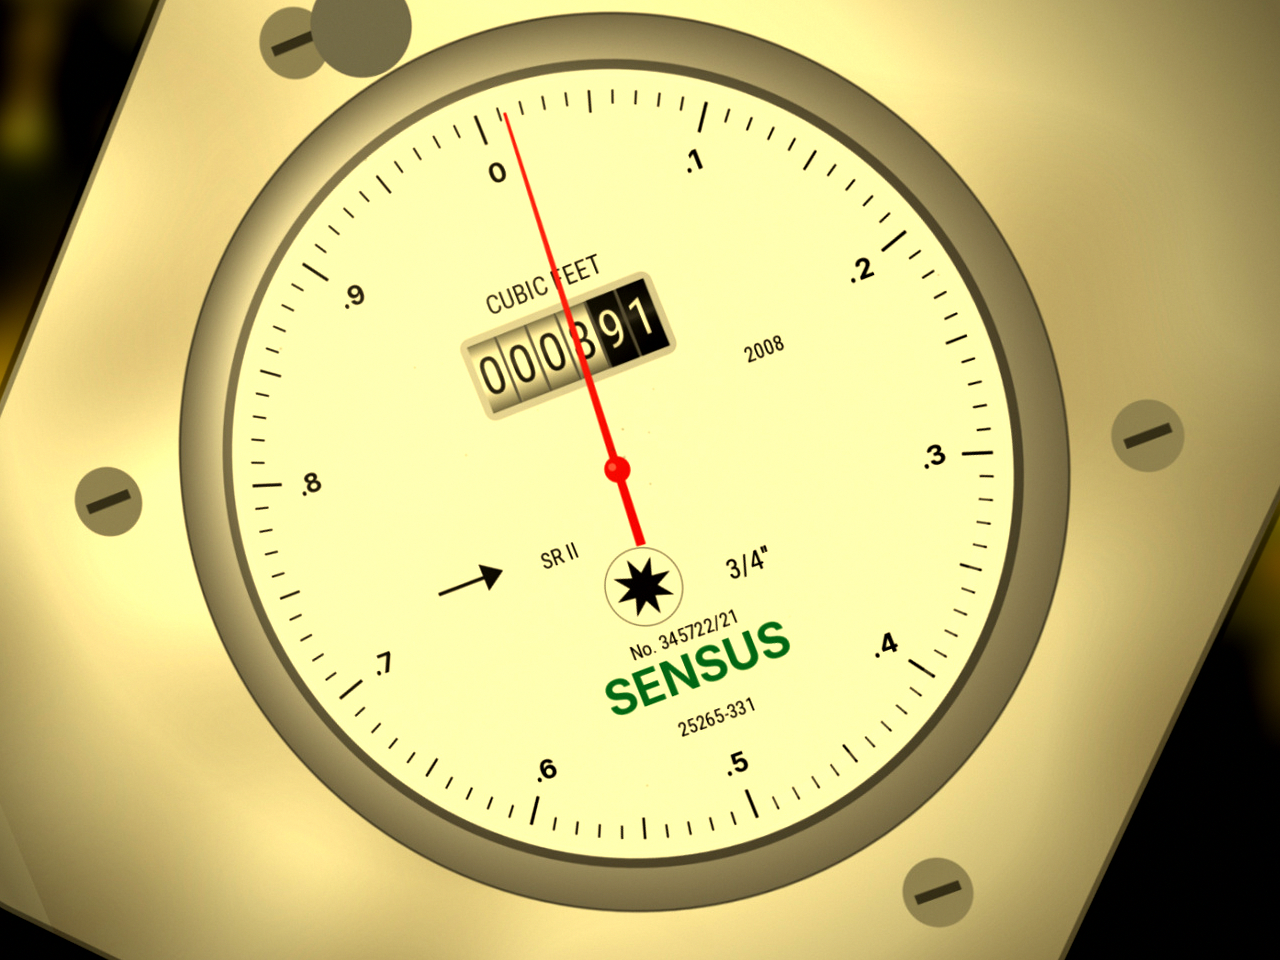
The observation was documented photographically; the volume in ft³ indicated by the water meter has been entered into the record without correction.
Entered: 891.01 ft³
